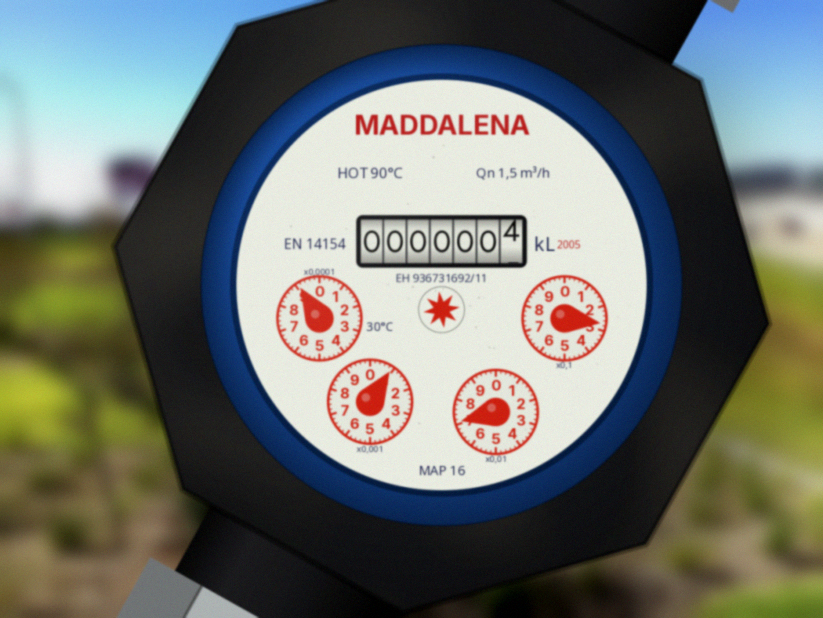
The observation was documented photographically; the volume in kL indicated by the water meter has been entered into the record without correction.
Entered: 4.2709 kL
